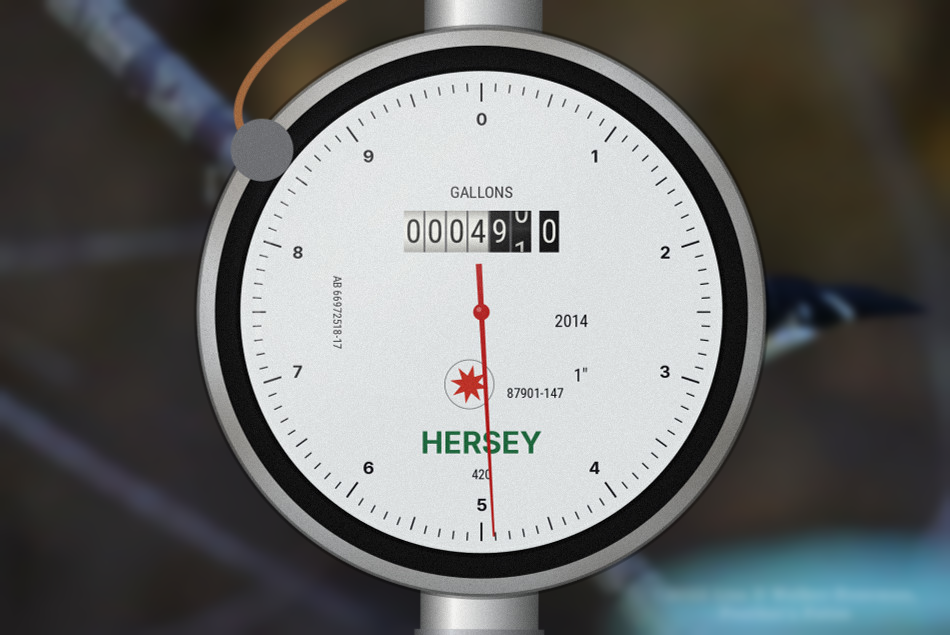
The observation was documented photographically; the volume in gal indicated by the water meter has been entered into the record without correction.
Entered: 4904.9 gal
